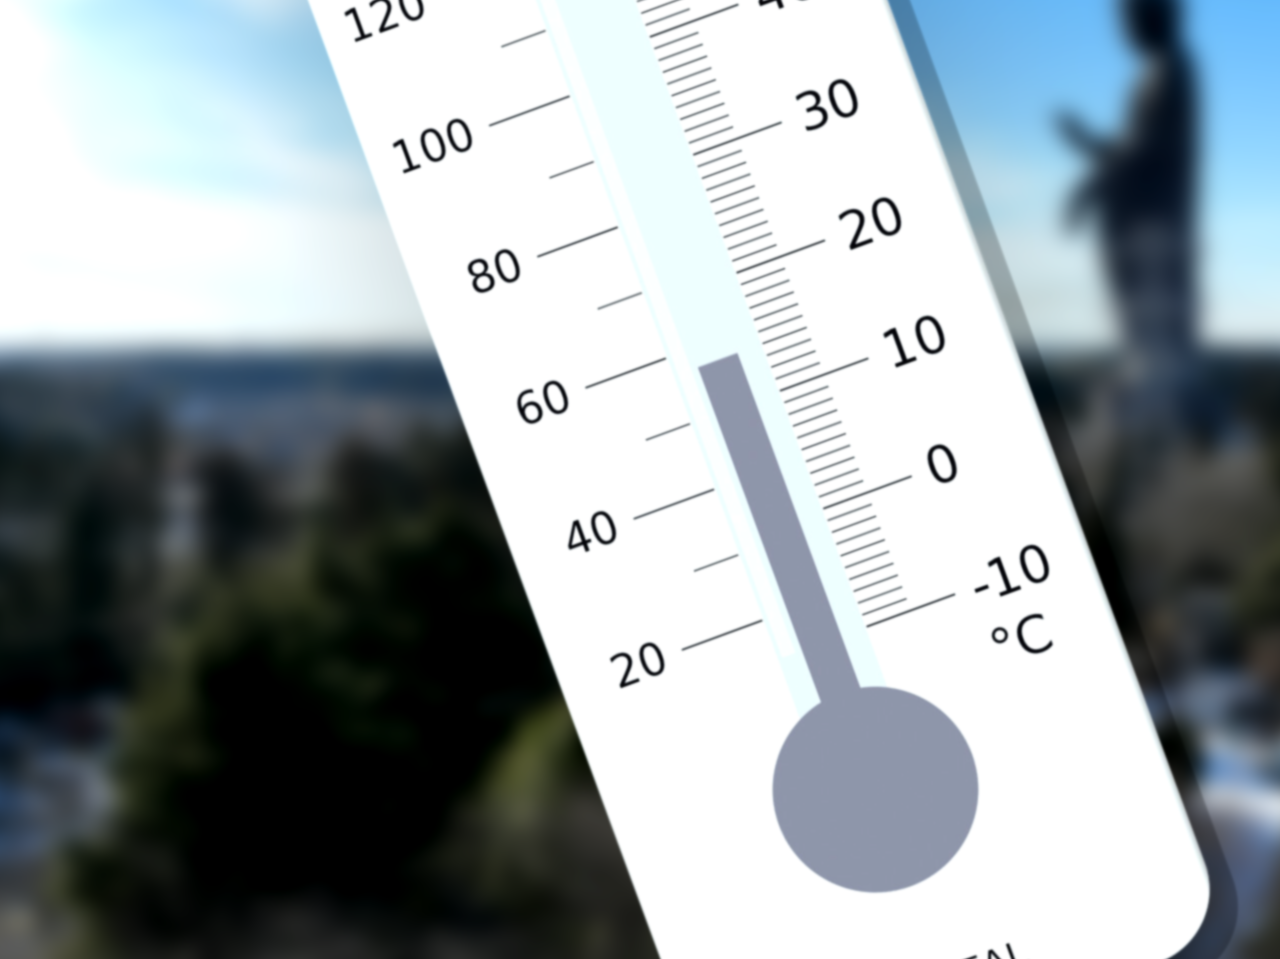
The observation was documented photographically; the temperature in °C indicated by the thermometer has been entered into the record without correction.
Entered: 14 °C
